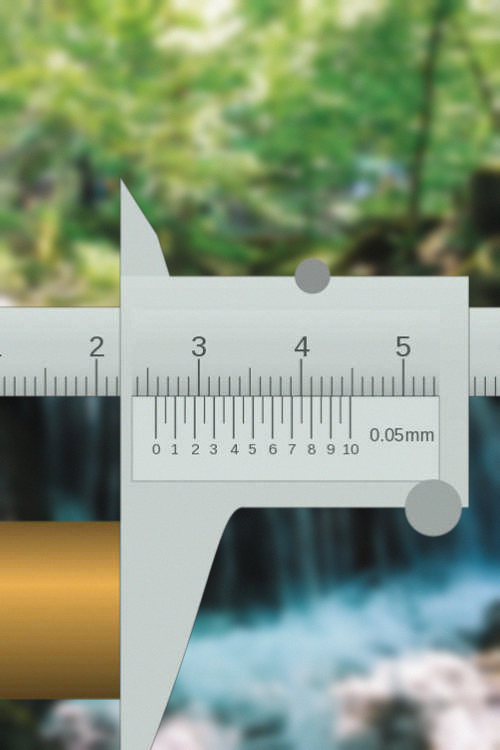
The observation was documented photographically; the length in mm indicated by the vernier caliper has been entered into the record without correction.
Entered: 25.8 mm
